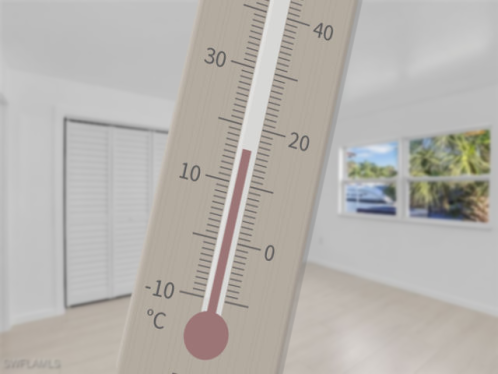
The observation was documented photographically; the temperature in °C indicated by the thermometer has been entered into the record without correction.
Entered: 16 °C
